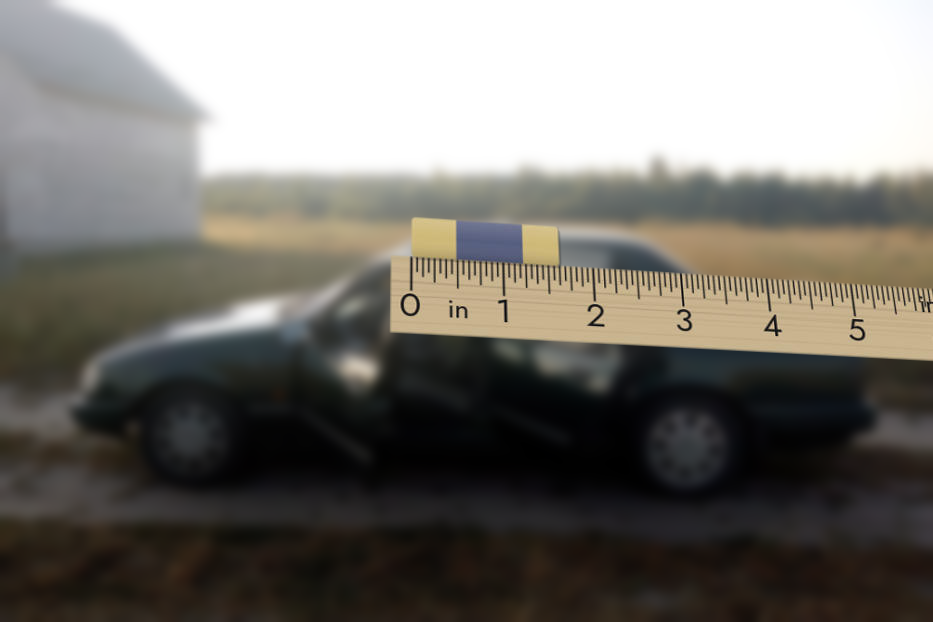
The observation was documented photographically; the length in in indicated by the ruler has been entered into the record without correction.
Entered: 1.625 in
